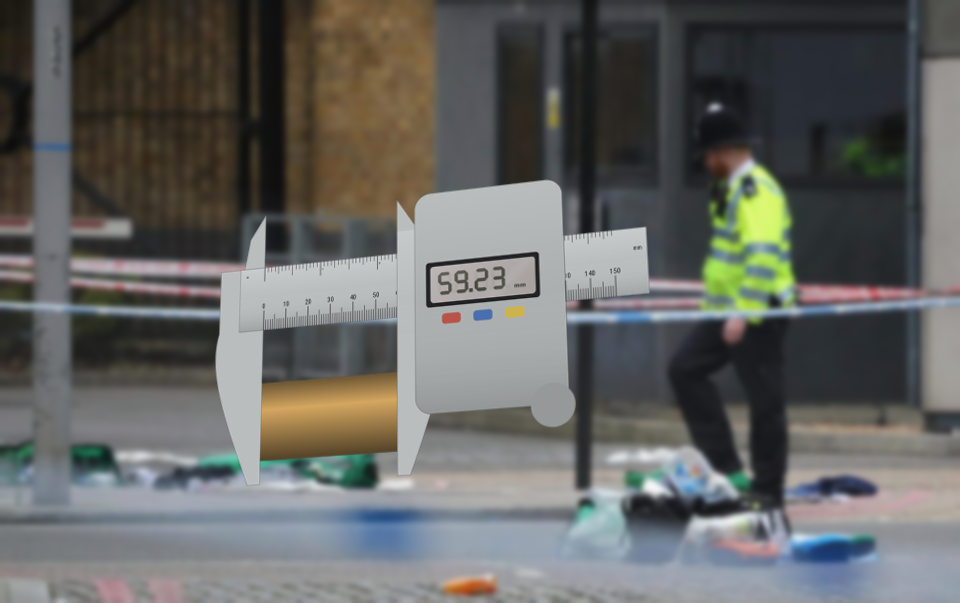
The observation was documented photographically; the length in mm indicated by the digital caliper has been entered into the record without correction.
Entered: 59.23 mm
